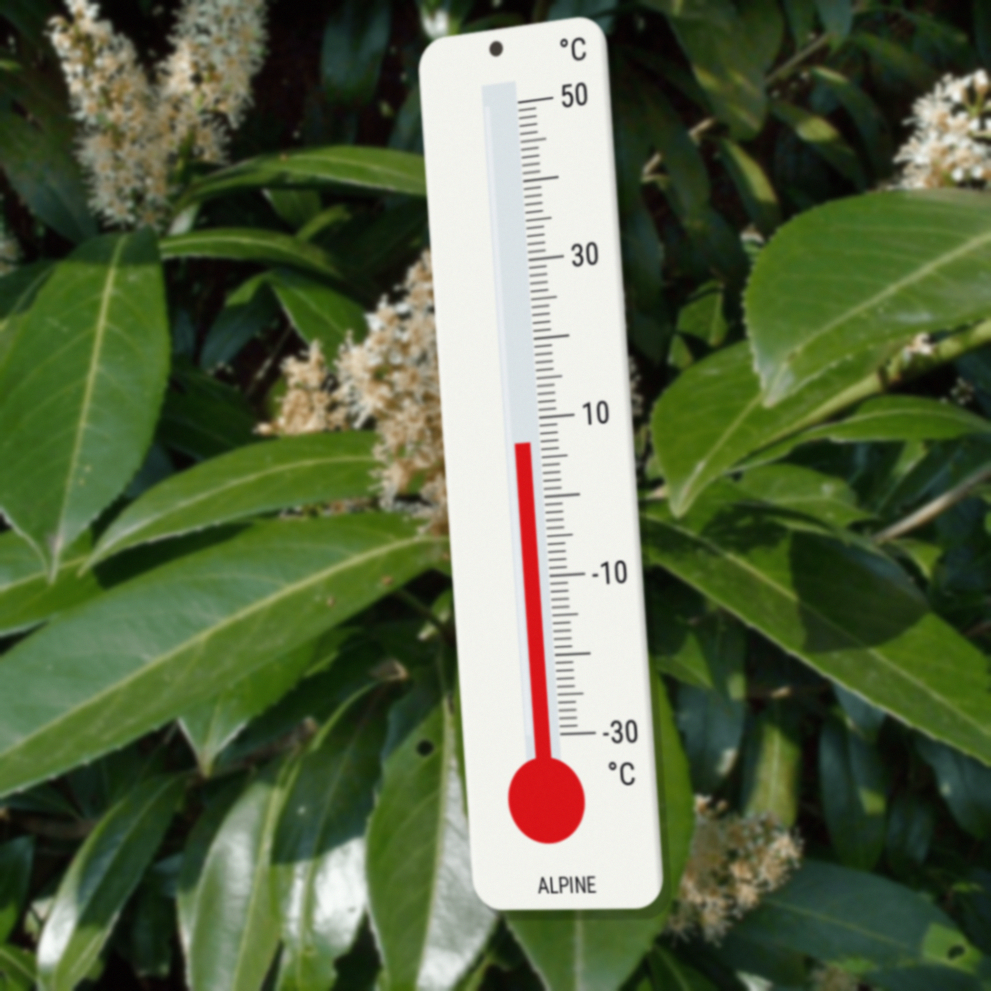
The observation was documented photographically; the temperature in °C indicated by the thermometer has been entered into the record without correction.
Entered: 7 °C
